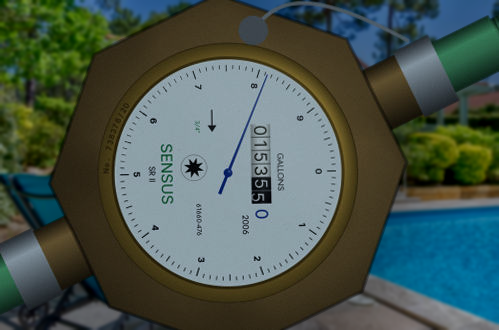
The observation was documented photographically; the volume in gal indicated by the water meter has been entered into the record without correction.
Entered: 153548.1 gal
